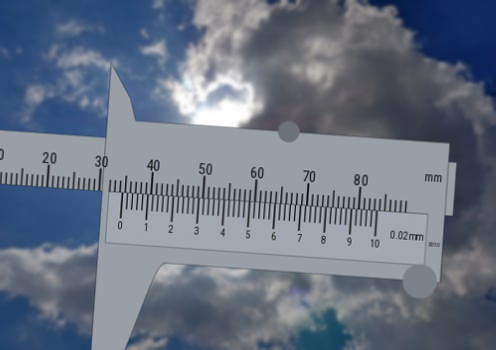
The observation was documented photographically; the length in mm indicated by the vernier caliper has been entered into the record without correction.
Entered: 34.5 mm
